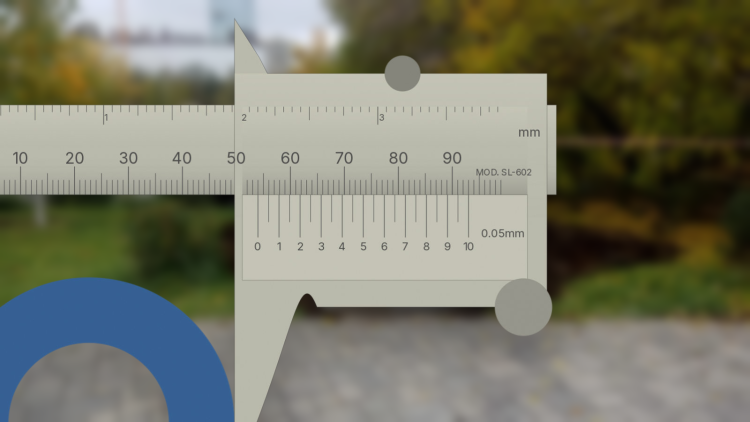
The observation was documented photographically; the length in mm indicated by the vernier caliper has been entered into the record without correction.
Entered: 54.0 mm
